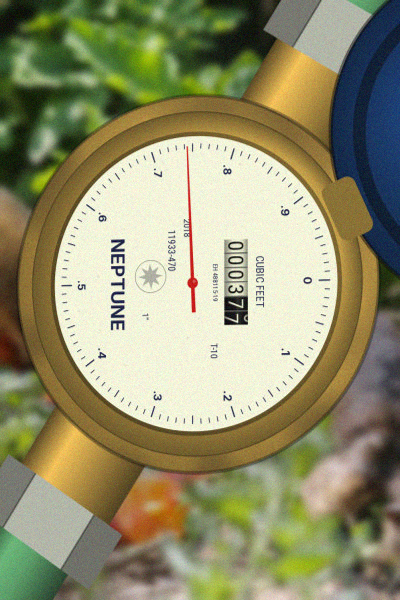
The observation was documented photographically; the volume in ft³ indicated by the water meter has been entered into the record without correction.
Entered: 376.74 ft³
